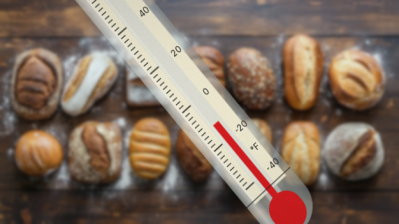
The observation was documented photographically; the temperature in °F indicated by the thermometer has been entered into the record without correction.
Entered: -12 °F
